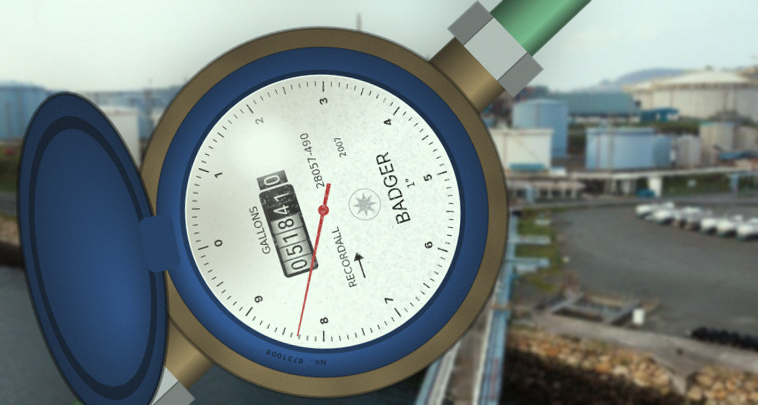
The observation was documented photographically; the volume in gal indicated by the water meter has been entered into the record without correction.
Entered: 518408.3 gal
